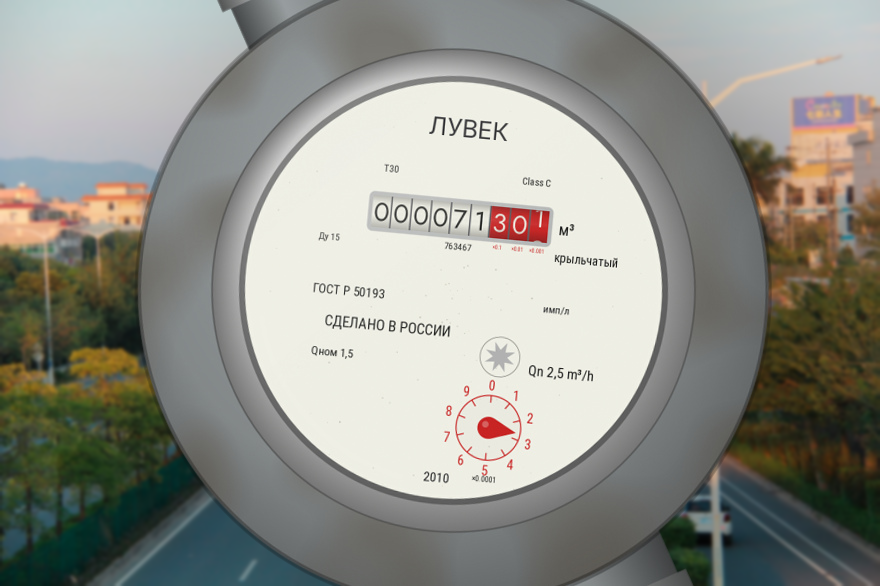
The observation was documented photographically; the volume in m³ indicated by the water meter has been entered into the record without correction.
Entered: 71.3012 m³
